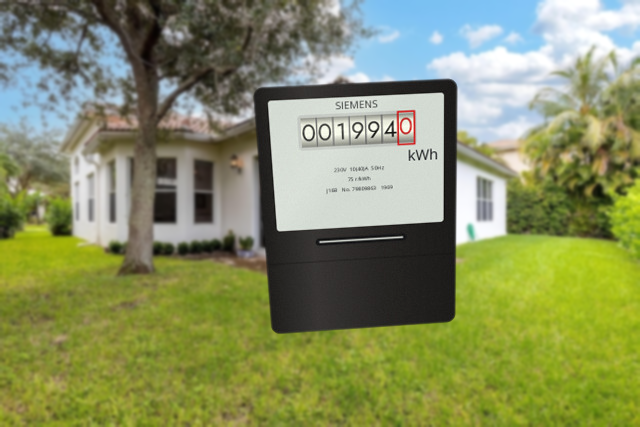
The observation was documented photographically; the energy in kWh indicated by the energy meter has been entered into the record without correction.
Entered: 1994.0 kWh
